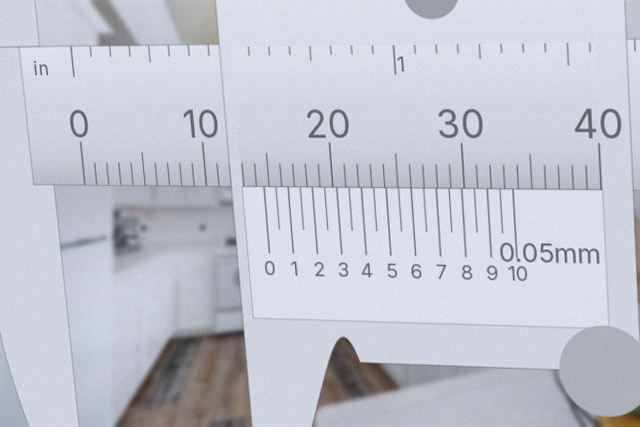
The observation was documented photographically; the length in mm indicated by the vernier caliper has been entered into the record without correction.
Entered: 14.6 mm
